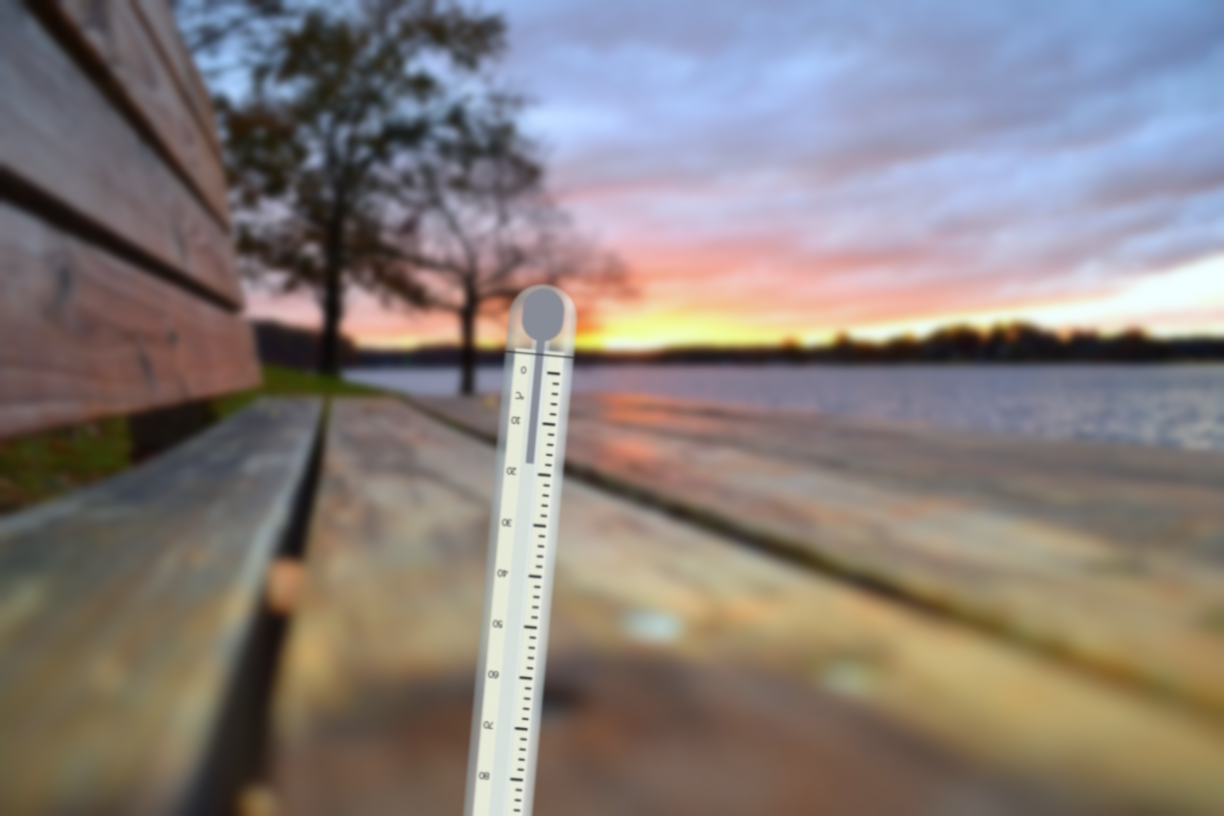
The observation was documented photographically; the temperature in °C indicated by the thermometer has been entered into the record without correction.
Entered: 18 °C
